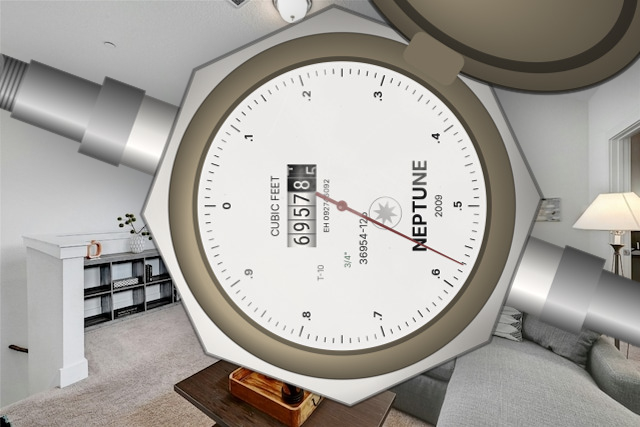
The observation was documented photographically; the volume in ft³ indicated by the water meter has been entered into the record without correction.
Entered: 695784.57 ft³
